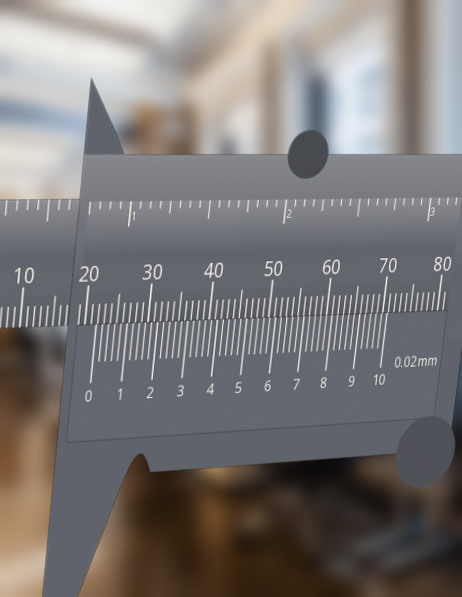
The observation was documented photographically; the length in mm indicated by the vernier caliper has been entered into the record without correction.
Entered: 21.8 mm
